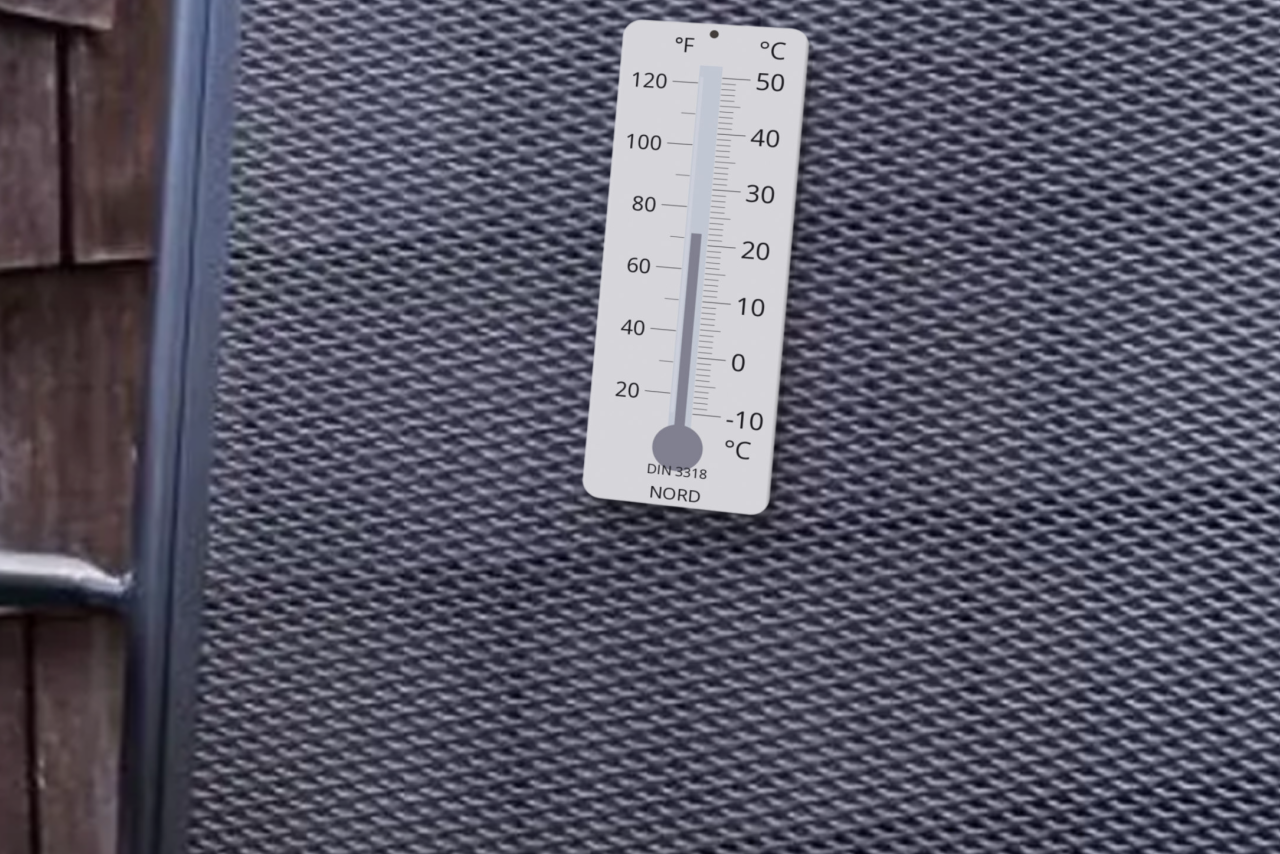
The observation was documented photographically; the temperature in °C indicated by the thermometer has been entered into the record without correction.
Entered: 22 °C
